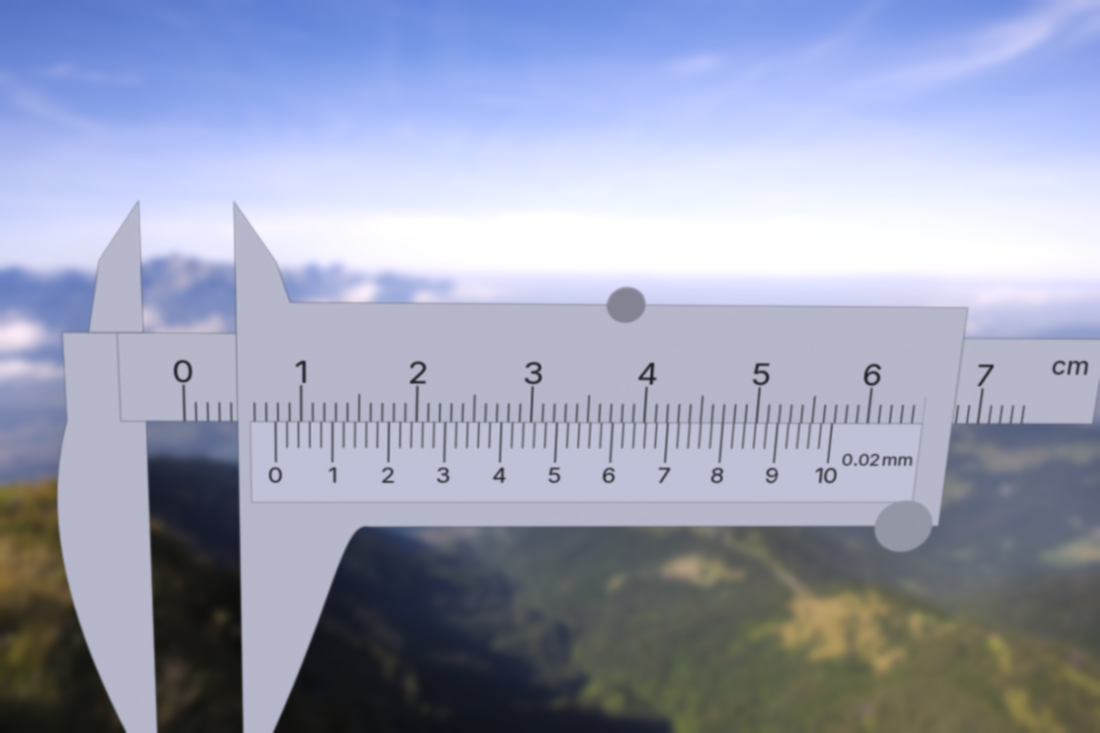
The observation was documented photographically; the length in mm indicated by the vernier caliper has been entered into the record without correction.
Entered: 7.8 mm
